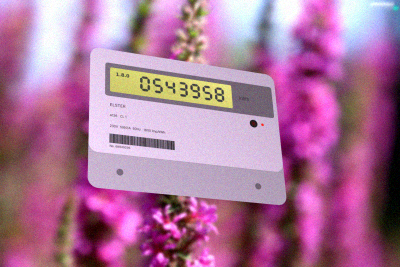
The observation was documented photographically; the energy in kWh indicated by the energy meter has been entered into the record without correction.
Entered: 543958 kWh
